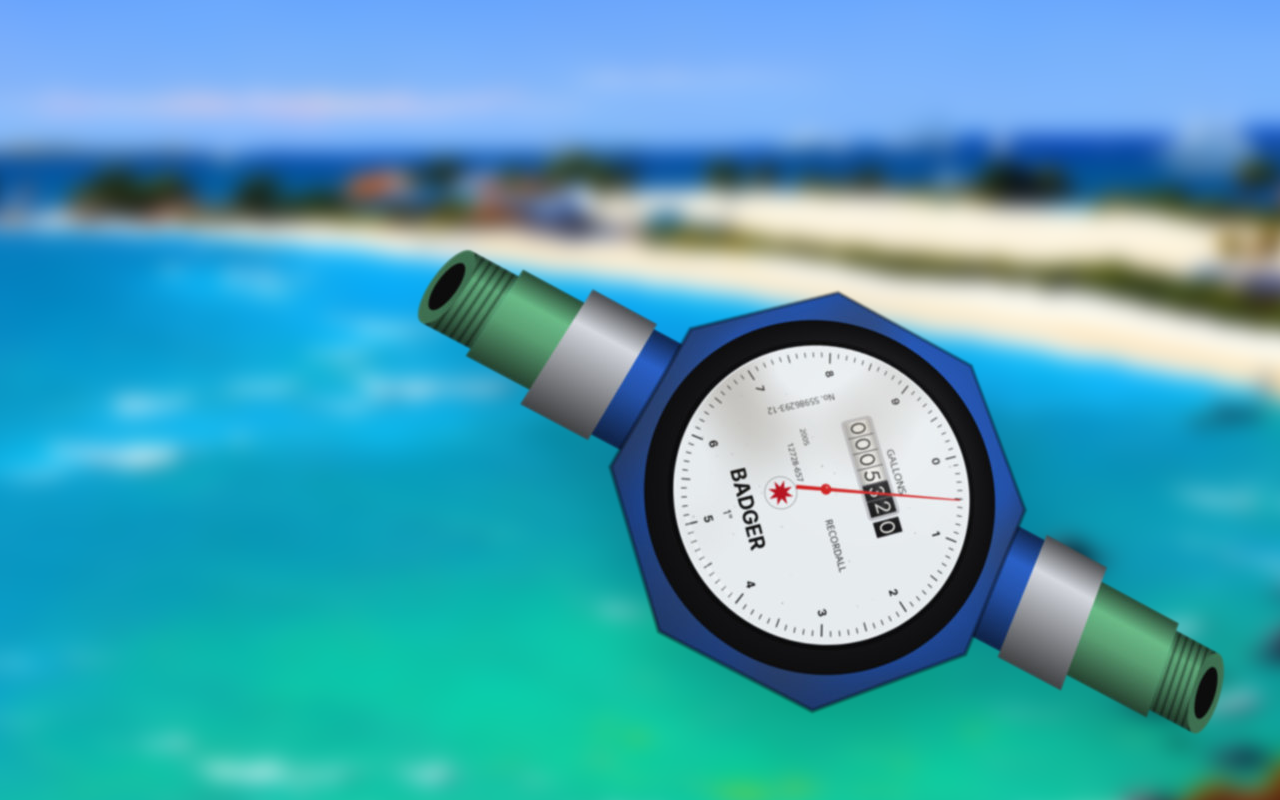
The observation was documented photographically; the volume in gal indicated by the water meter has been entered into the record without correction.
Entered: 5320.5 gal
